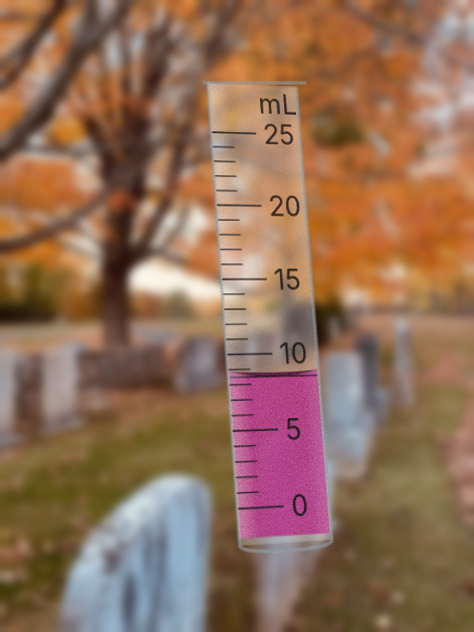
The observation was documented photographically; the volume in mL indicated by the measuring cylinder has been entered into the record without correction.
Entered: 8.5 mL
